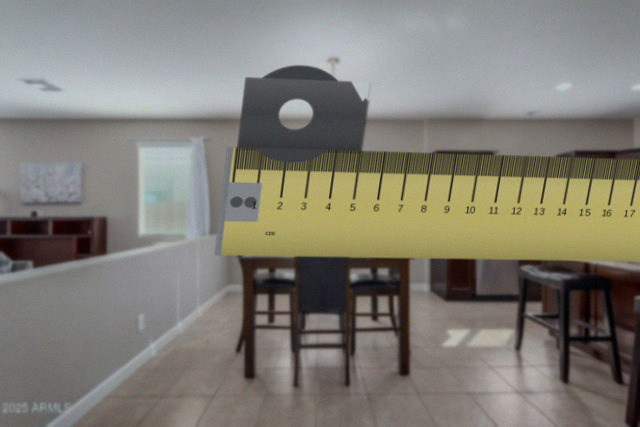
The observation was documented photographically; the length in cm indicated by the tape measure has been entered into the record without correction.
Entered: 5 cm
